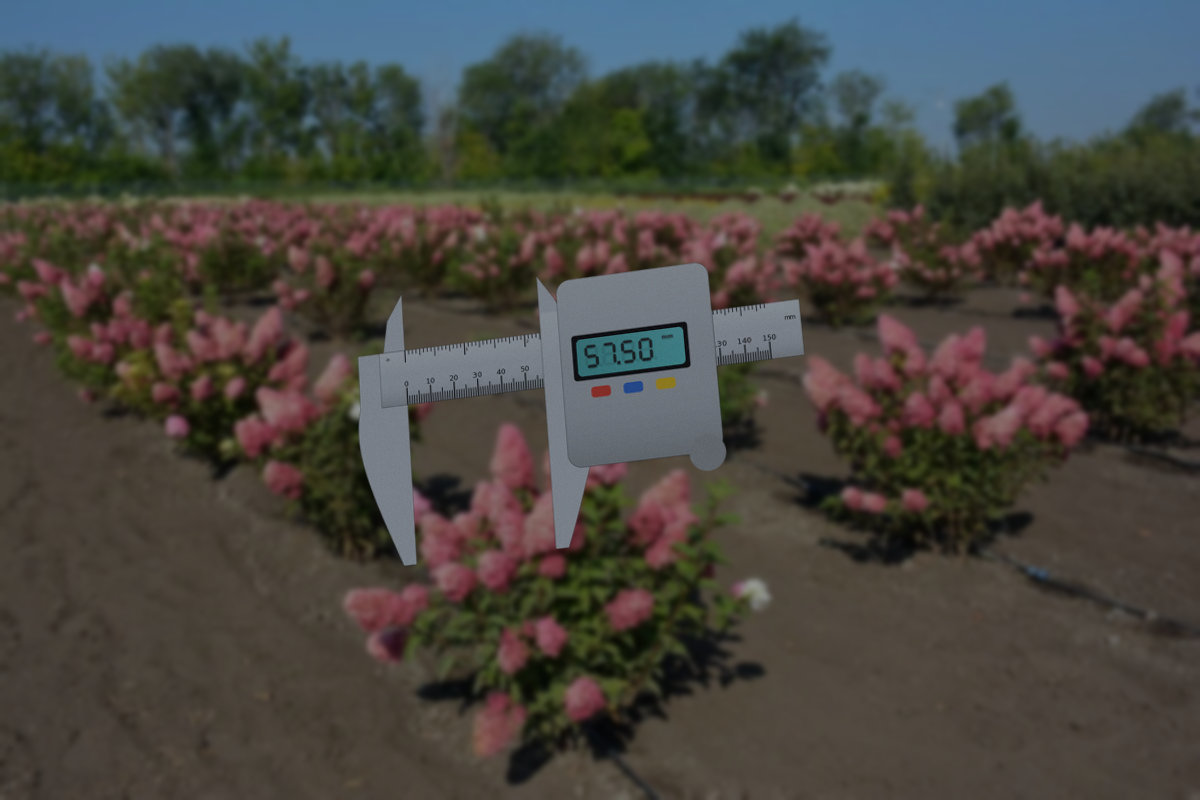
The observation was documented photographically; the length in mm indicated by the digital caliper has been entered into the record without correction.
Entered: 57.50 mm
